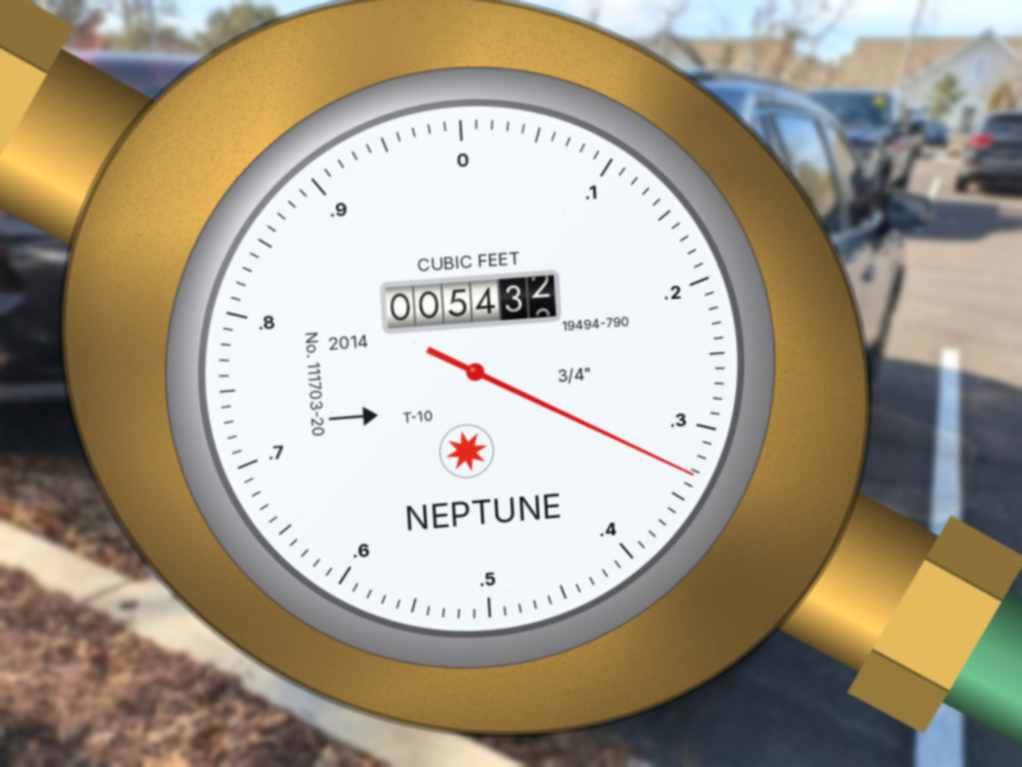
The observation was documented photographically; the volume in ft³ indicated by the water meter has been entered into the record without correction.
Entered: 5432.33 ft³
